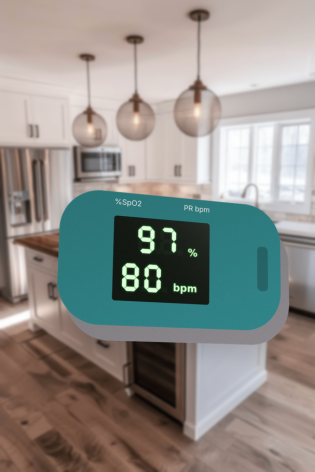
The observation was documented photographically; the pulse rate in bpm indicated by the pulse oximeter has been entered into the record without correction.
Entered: 80 bpm
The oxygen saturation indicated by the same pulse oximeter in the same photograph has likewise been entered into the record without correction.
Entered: 97 %
